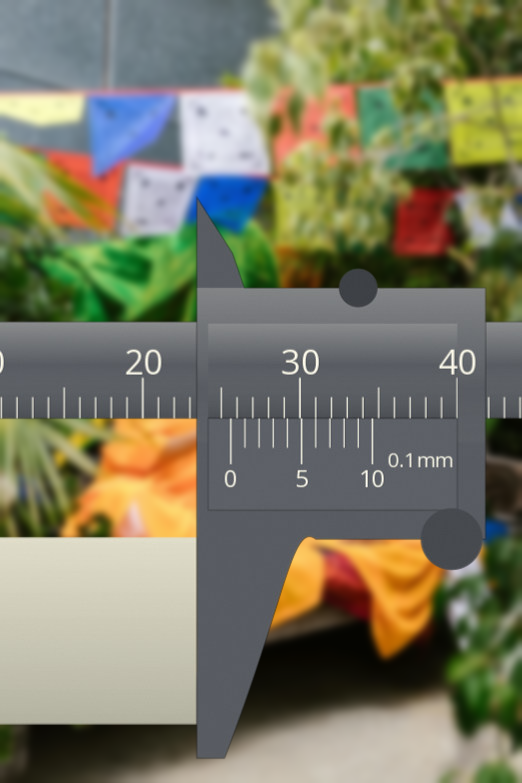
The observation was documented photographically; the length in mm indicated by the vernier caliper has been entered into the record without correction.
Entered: 25.6 mm
